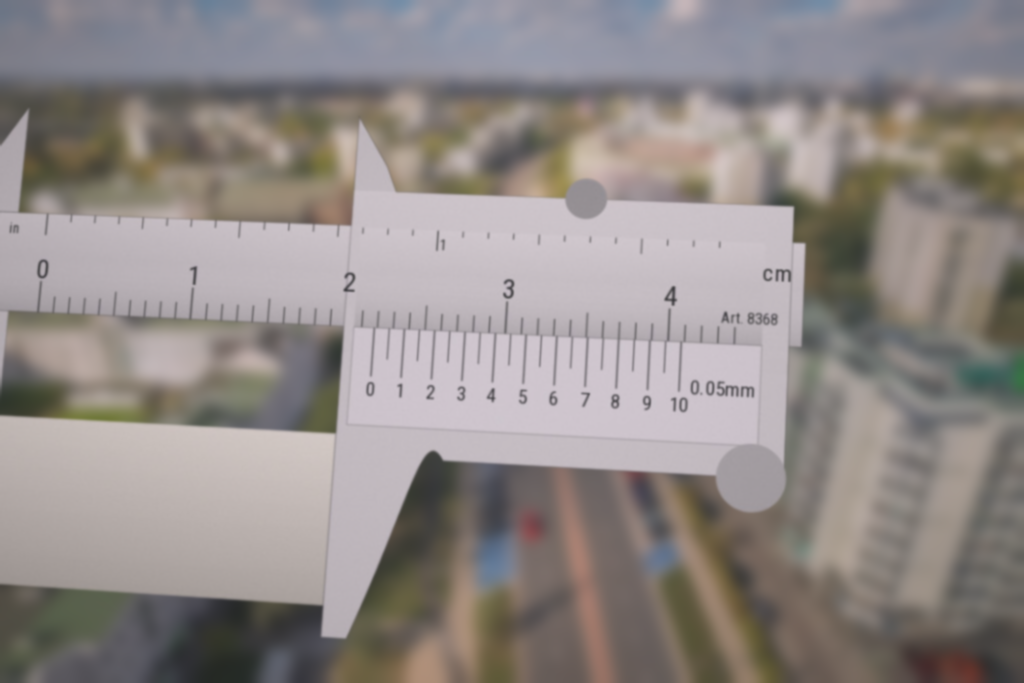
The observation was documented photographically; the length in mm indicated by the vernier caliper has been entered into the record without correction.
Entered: 21.8 mm
